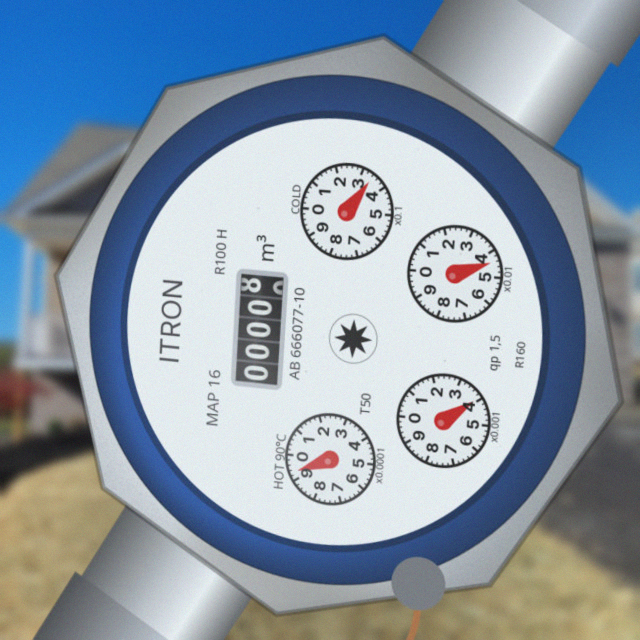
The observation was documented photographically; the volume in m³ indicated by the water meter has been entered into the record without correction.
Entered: 8.3439 m³
